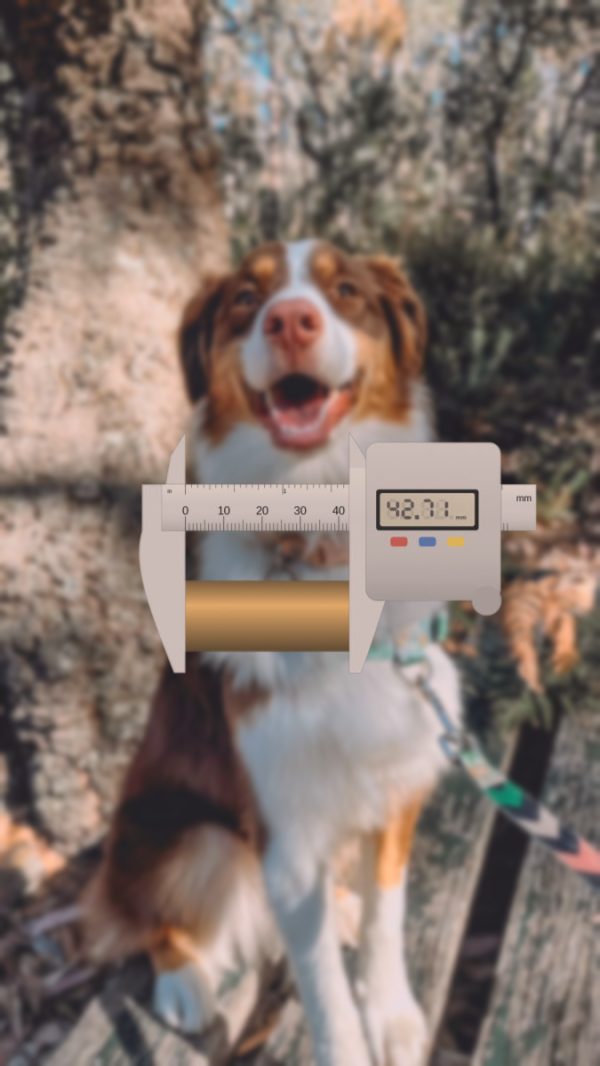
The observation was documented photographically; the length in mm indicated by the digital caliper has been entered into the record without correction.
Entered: 42.71 mm
